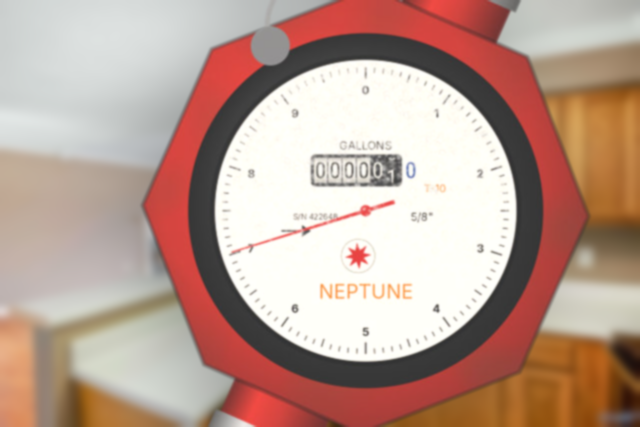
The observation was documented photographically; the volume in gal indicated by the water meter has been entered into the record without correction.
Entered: 7.0 gal
